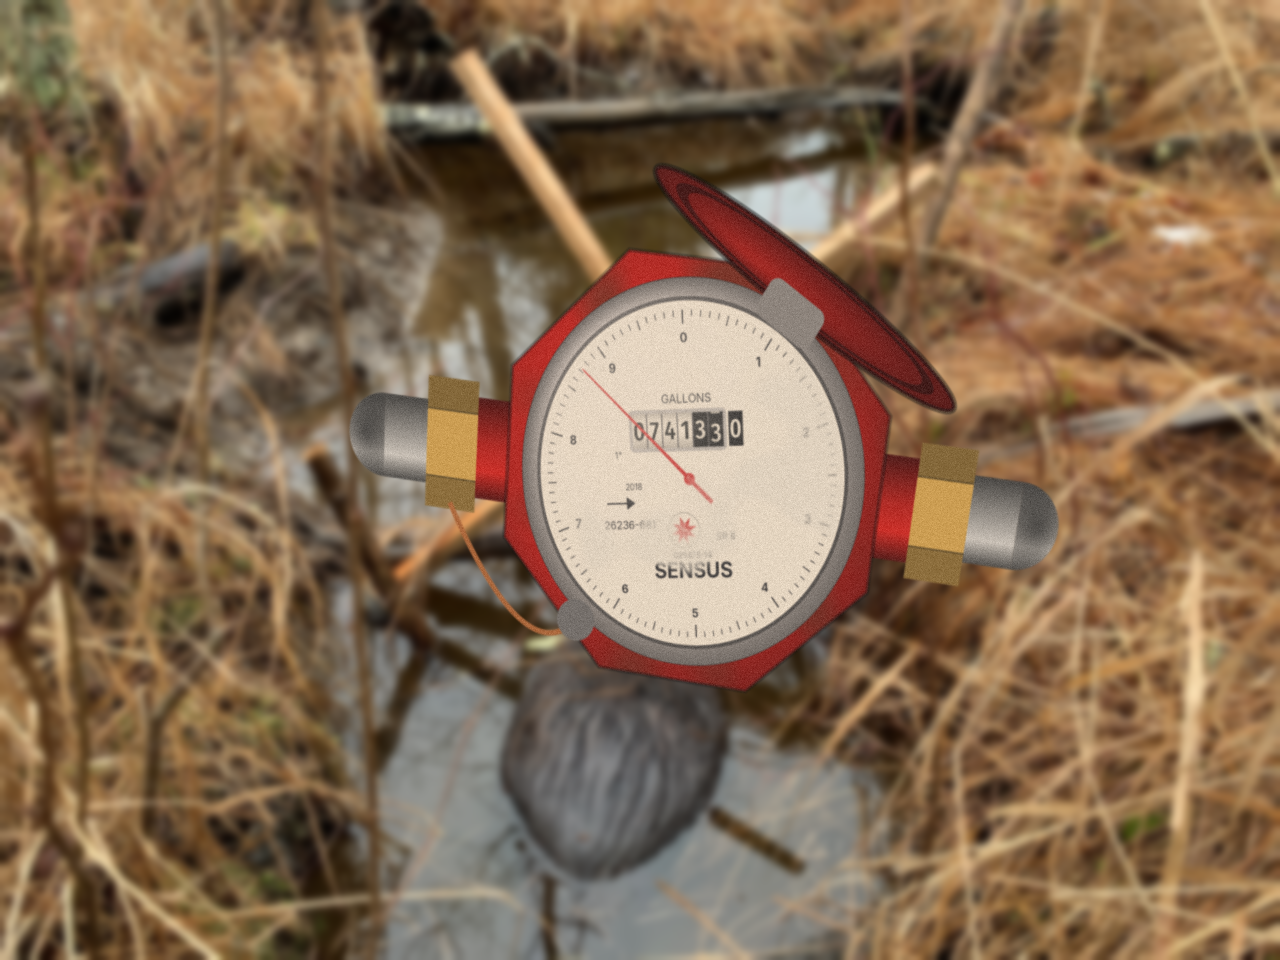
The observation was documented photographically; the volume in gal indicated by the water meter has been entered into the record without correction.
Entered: 741328.7 gal
